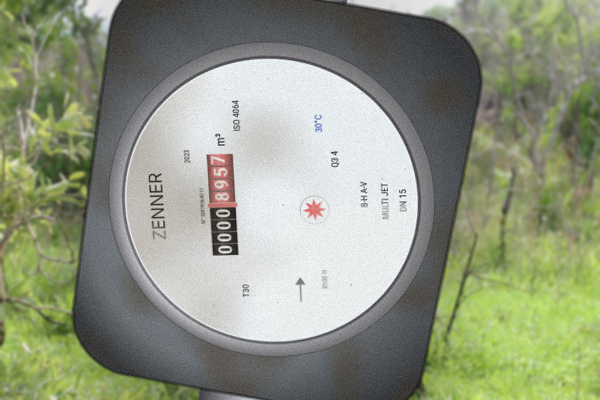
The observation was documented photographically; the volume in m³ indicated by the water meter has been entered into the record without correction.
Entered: 0.8957 m³
